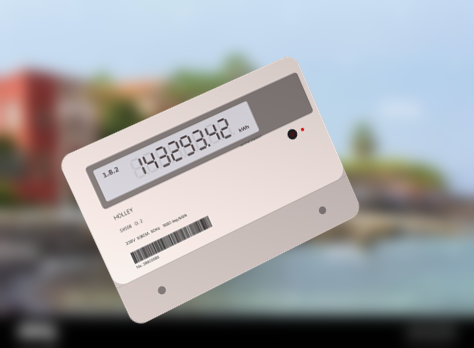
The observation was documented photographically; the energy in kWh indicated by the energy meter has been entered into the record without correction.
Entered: 143293.42 kWh
